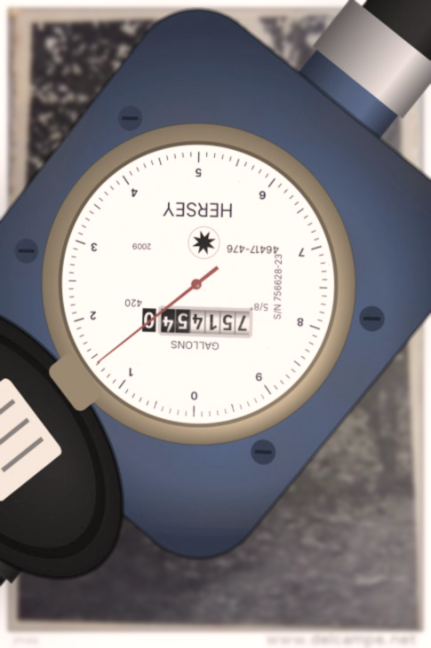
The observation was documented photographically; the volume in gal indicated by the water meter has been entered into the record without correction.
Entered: 7514541.4 gal
